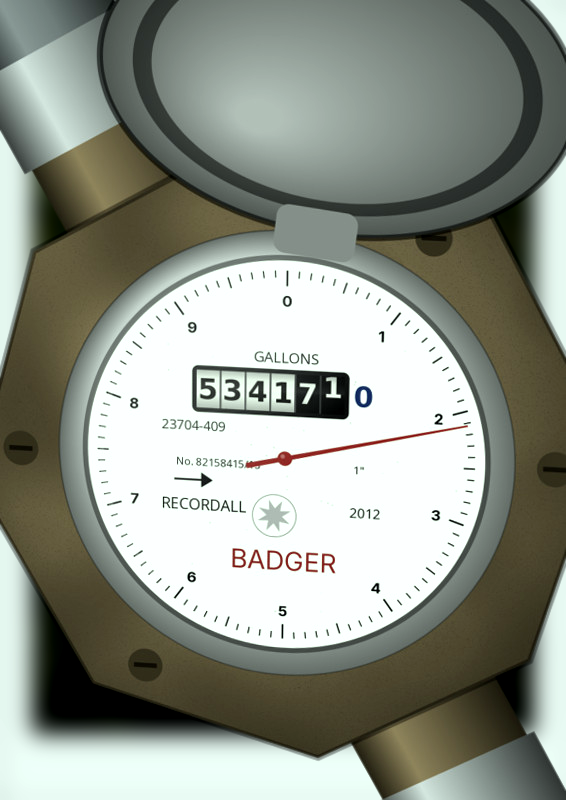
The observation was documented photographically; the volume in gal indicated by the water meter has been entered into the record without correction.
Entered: 5341712.1 gal
